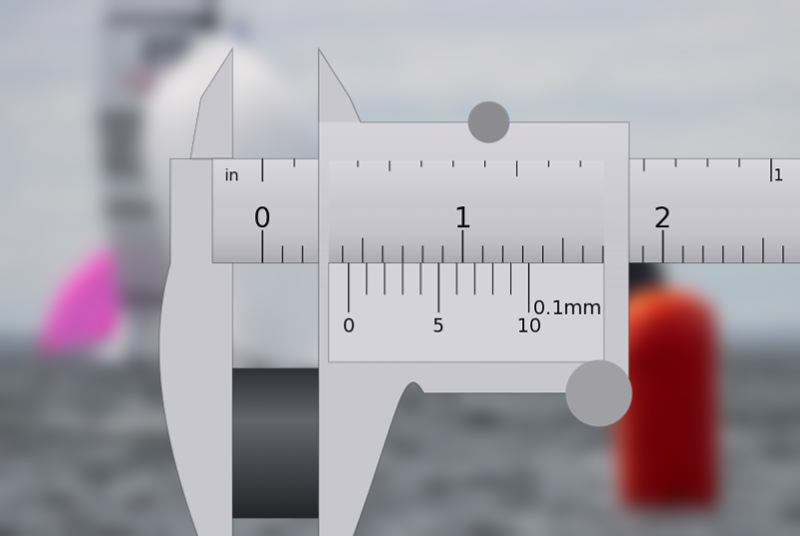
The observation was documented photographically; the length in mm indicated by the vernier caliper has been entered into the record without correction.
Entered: 4.3 mm
